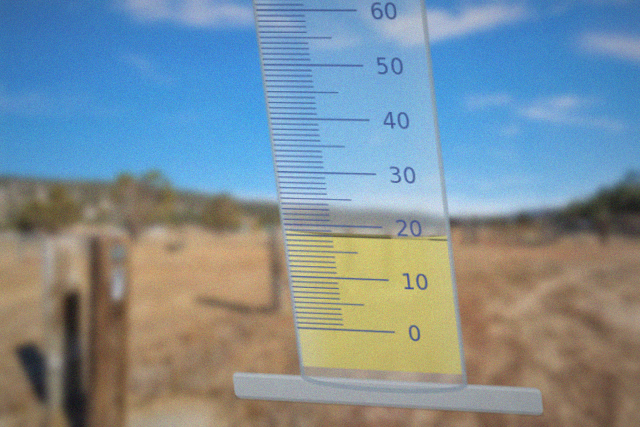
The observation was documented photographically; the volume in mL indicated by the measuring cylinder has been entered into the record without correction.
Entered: 18 mL
